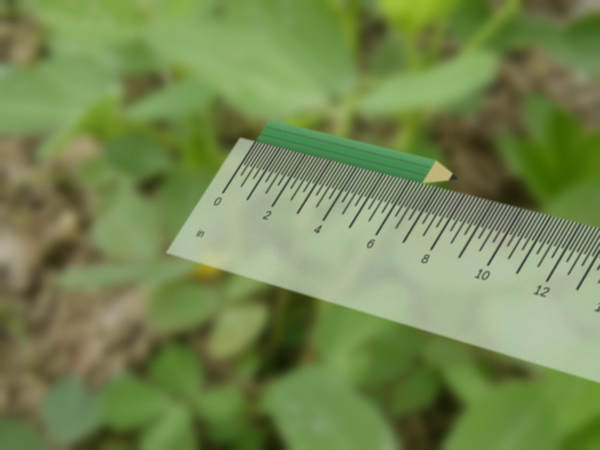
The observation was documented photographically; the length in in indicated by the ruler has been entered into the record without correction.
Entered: 7.5 in
